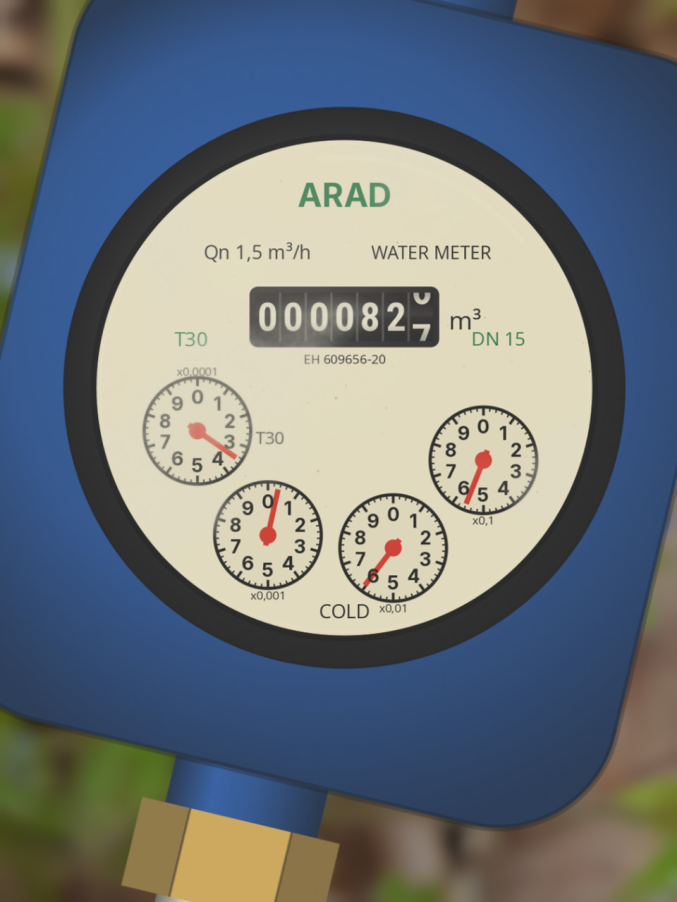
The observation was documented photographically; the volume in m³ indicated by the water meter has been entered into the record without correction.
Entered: 826.5603 m³
